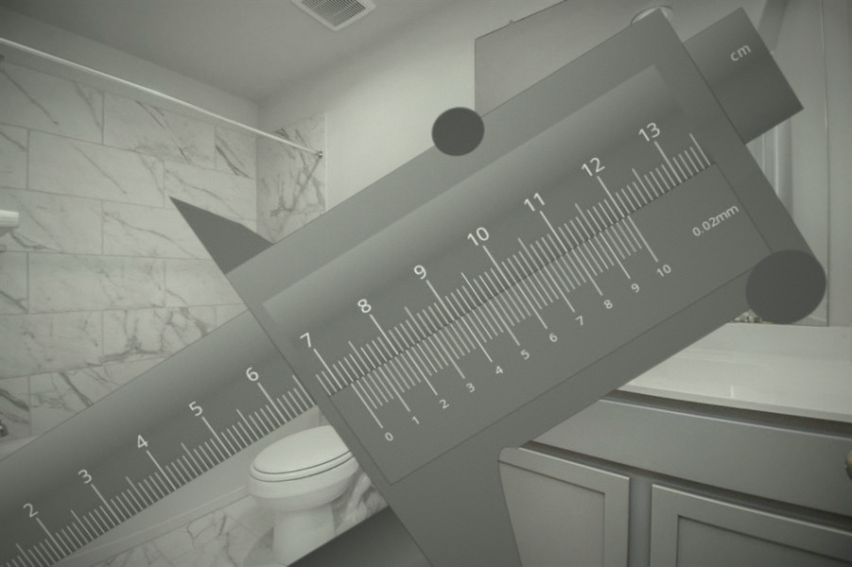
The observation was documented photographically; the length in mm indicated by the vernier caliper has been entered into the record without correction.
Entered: 71.6 mm
